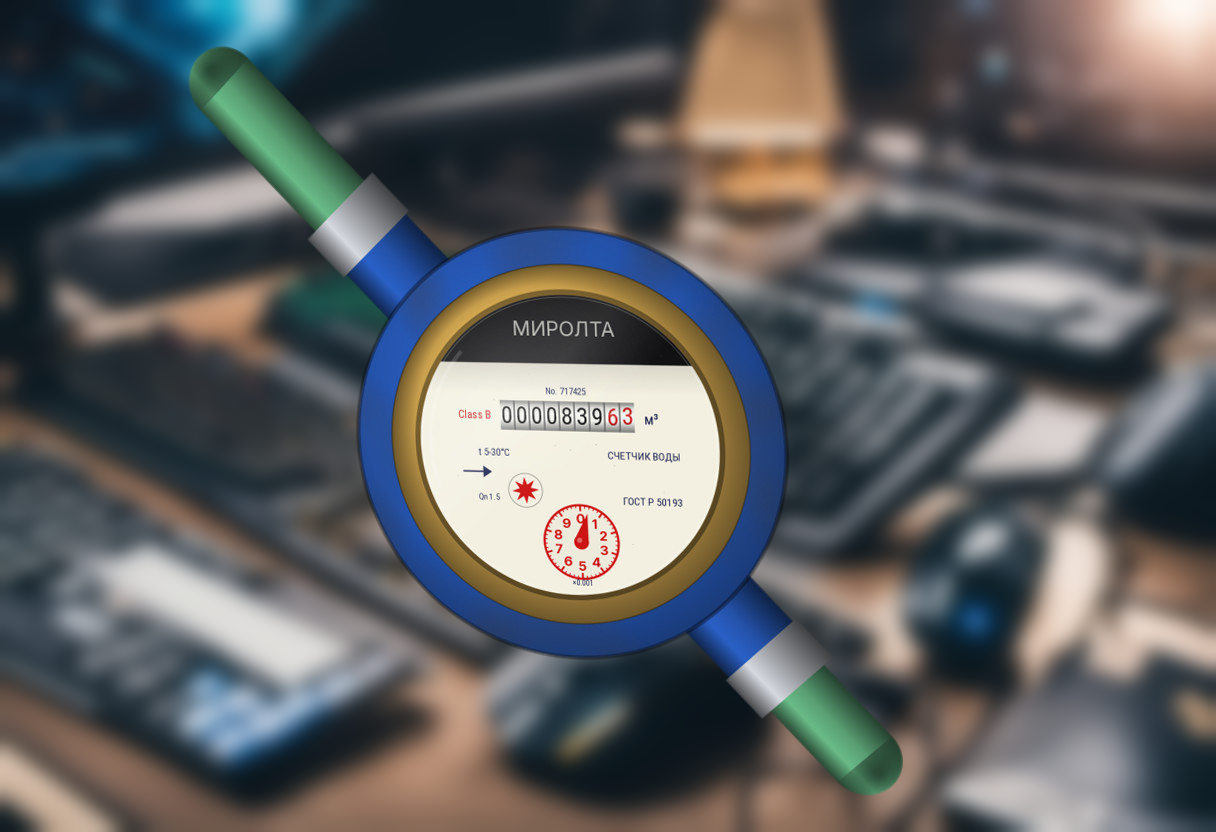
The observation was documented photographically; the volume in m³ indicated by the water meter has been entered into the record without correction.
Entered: 839.630 m³
